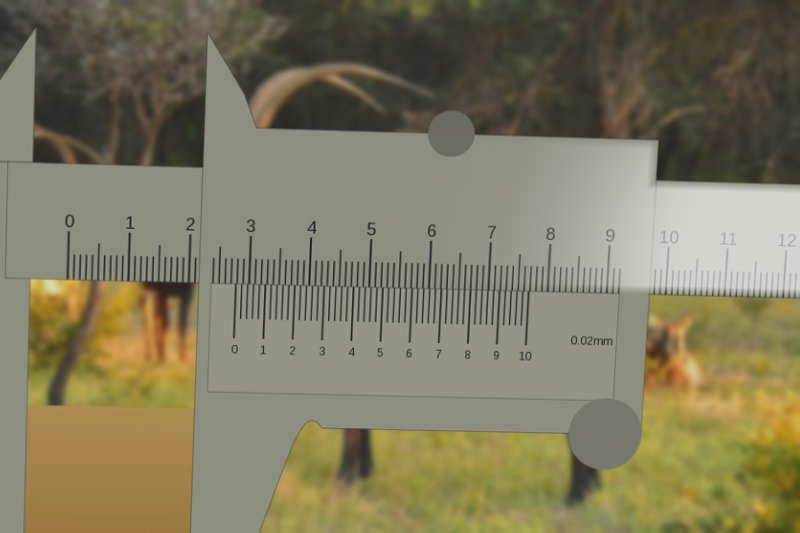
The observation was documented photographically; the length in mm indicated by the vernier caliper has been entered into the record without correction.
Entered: 27.8 mm
